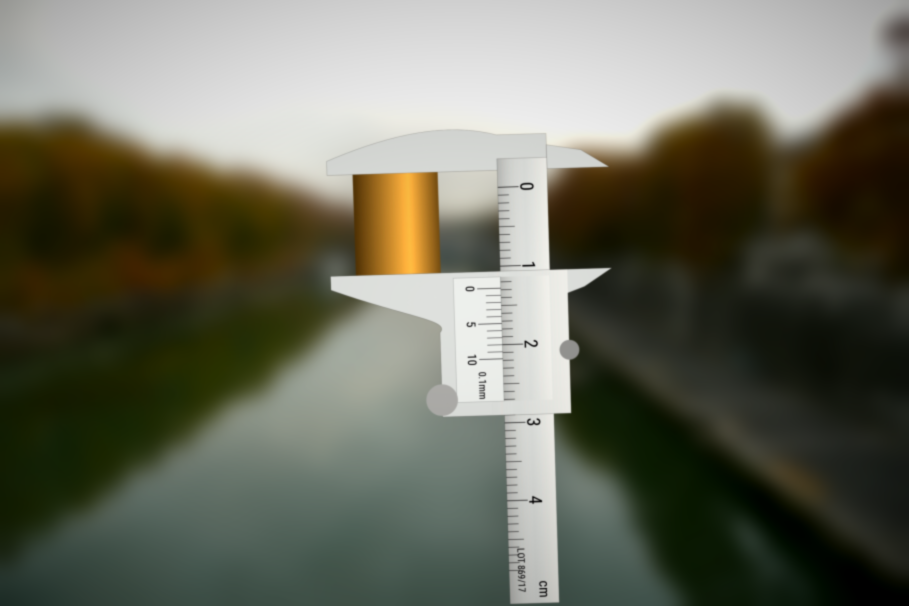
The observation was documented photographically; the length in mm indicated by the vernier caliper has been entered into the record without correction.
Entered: 12.8 mm
